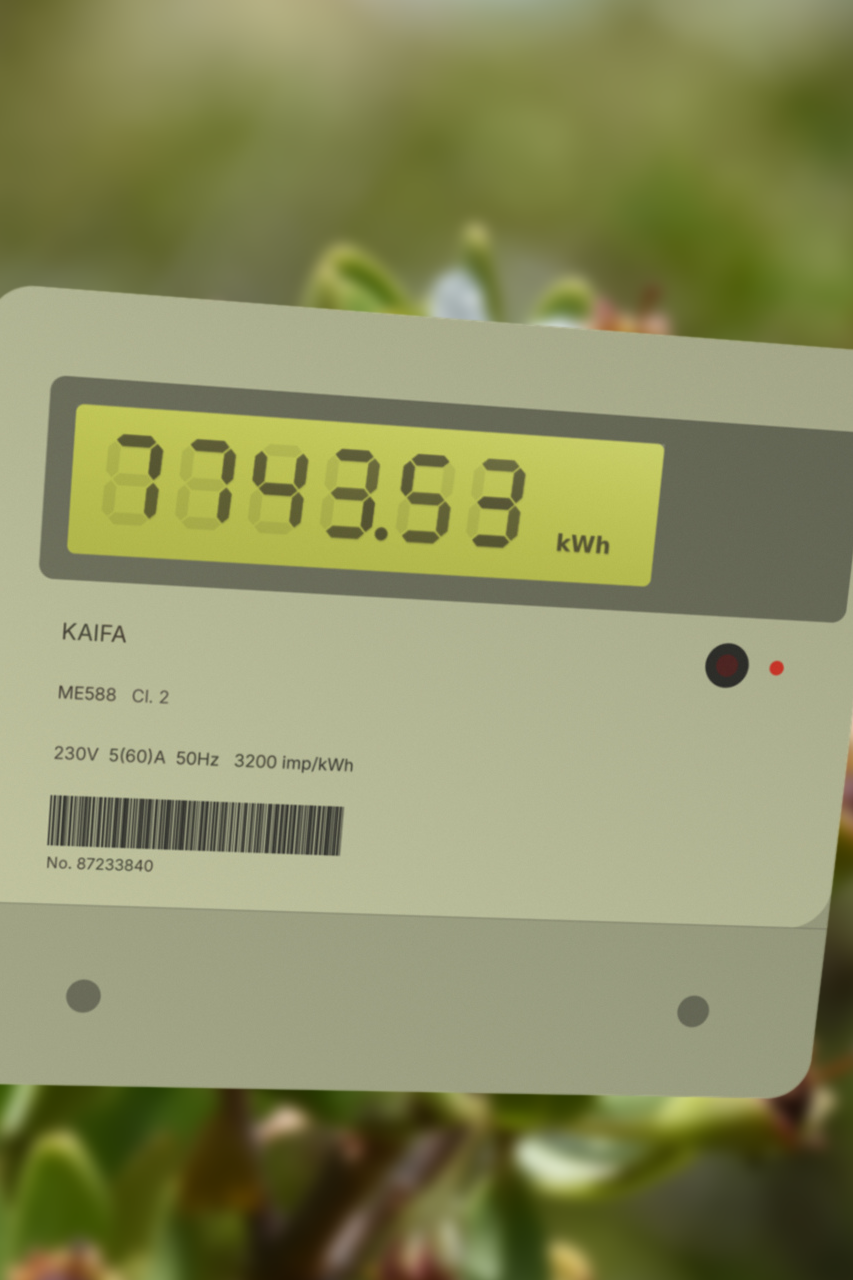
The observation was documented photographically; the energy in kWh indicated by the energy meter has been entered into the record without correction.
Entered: 7743.53 kWh
